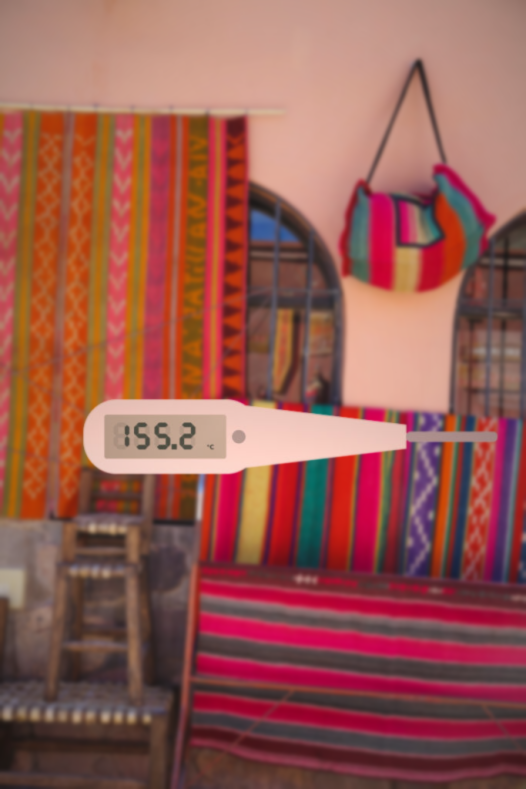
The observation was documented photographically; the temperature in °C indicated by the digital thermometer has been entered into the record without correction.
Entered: 155.2 °C
